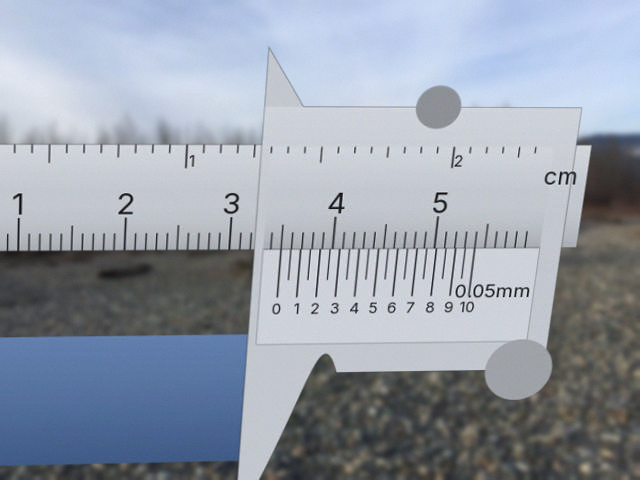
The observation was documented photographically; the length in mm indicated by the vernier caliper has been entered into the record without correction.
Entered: 35.0 mm
